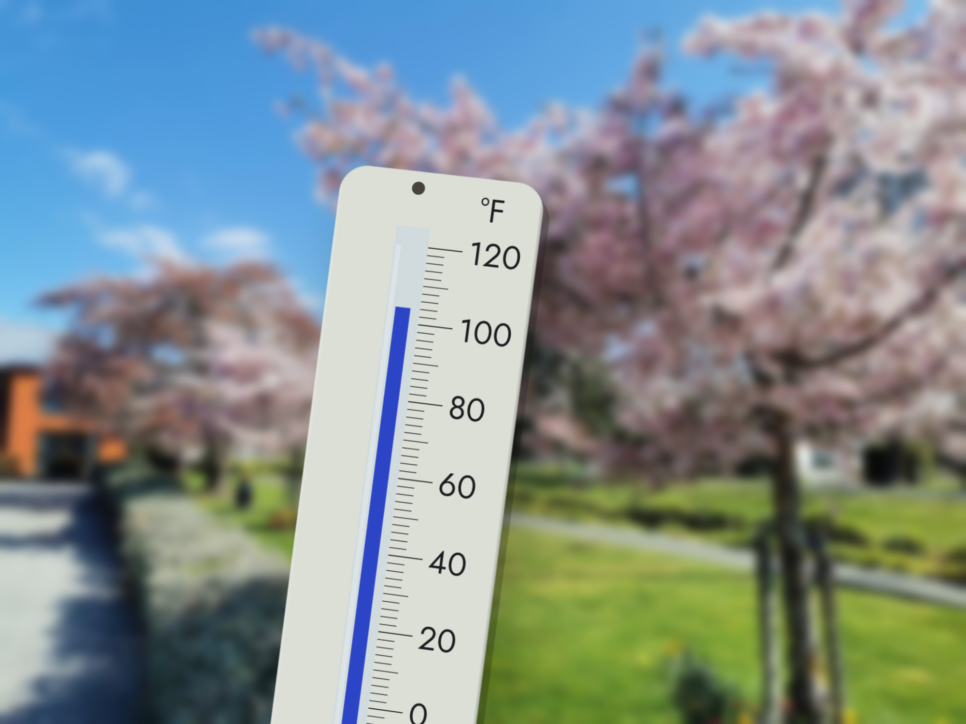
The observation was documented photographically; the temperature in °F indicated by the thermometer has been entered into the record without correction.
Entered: 104 °F
